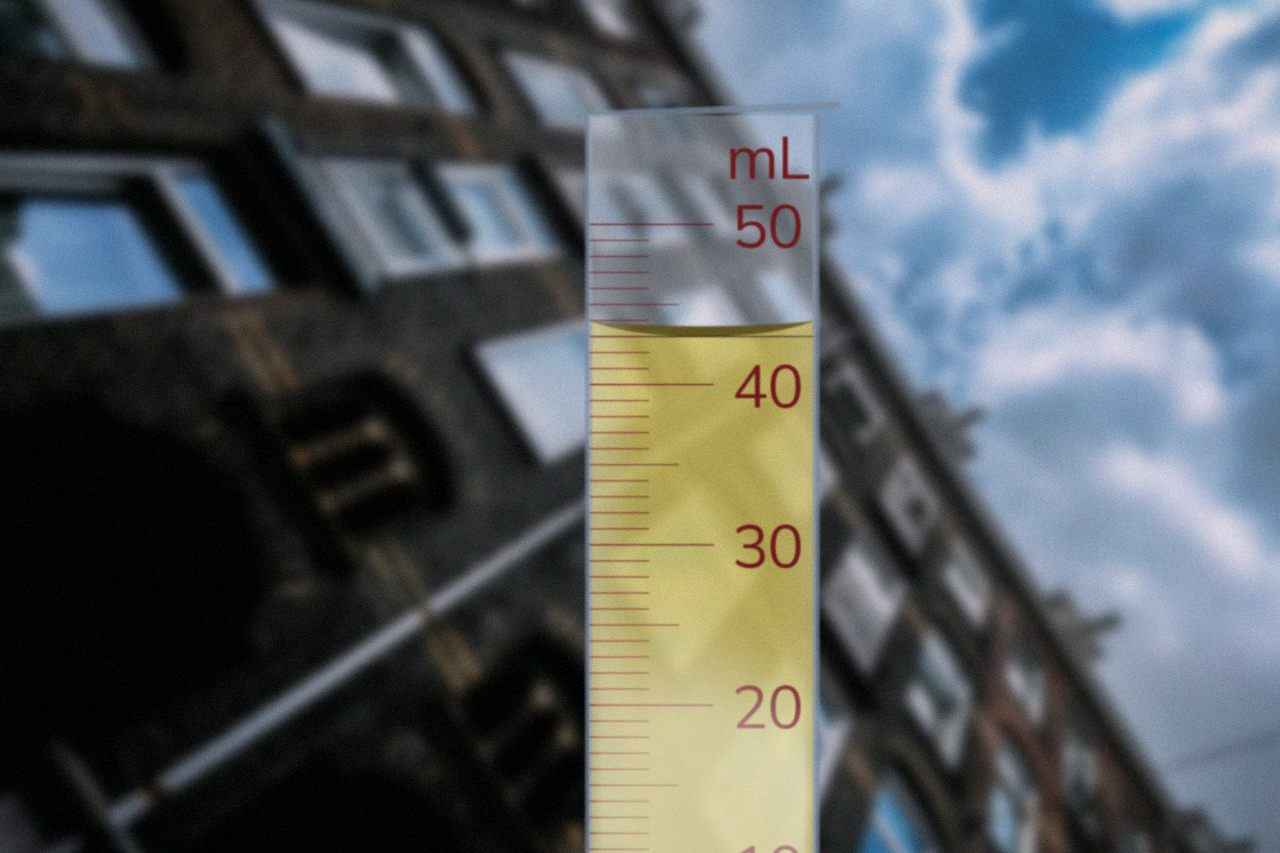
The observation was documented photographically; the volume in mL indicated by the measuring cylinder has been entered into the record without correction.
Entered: 43 mL
